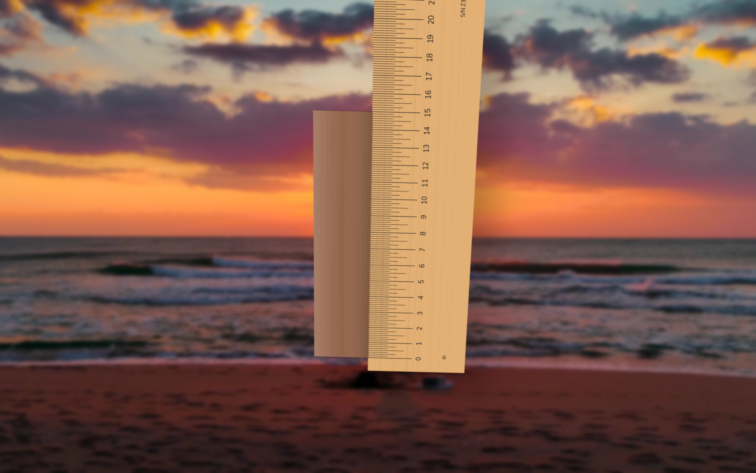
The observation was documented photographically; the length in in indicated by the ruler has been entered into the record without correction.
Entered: 15 in
